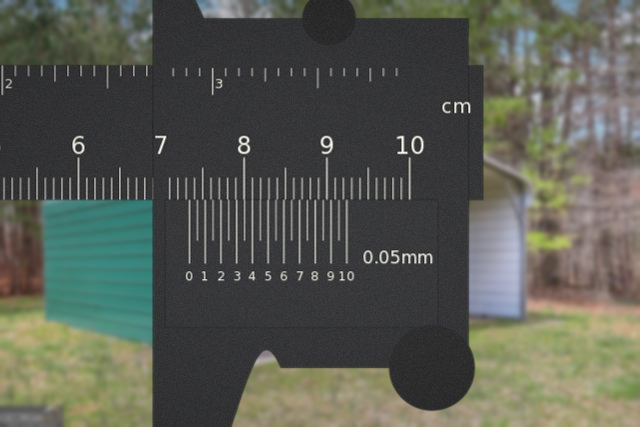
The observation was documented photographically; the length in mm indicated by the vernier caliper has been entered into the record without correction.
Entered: 73.4 mm
